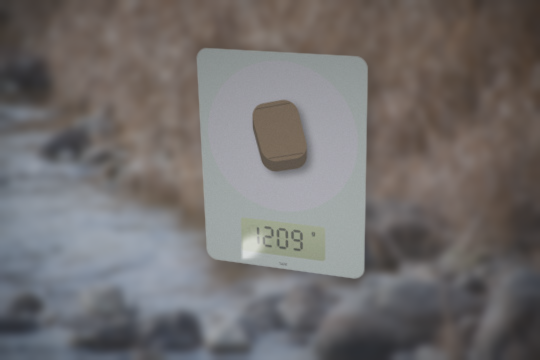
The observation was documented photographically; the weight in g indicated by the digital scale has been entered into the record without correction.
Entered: 1209 g
